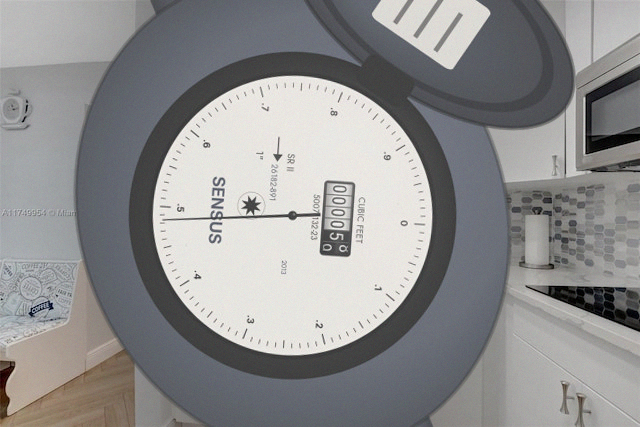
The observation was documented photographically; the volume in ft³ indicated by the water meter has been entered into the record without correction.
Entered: 58.48 ft³
